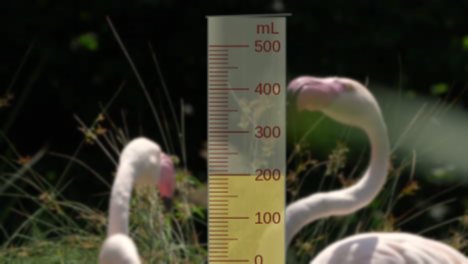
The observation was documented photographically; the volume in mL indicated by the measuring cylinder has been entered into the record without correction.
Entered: 200 mL
